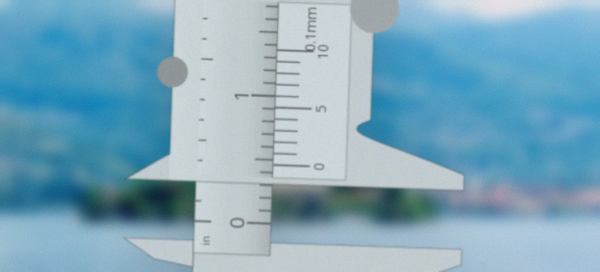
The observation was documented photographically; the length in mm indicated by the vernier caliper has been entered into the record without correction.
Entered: 4.6 mm
